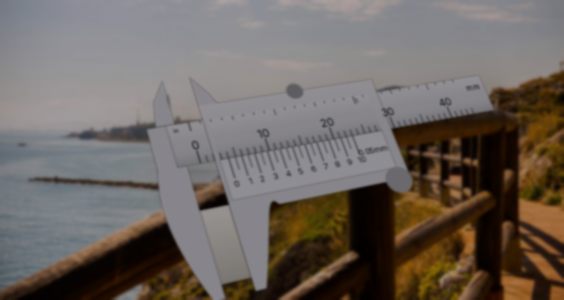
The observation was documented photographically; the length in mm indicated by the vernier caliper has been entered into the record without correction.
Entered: 4.0 mm
